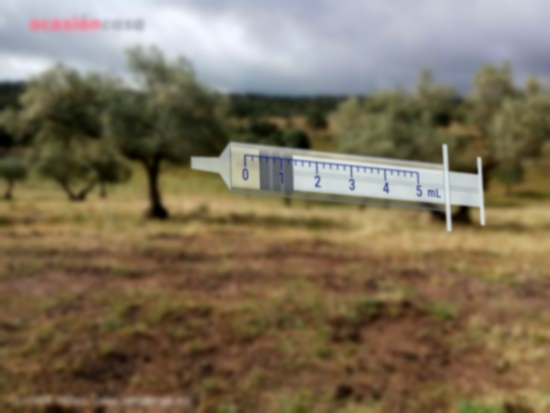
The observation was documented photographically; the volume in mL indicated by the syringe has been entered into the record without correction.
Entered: 0.4 mL
